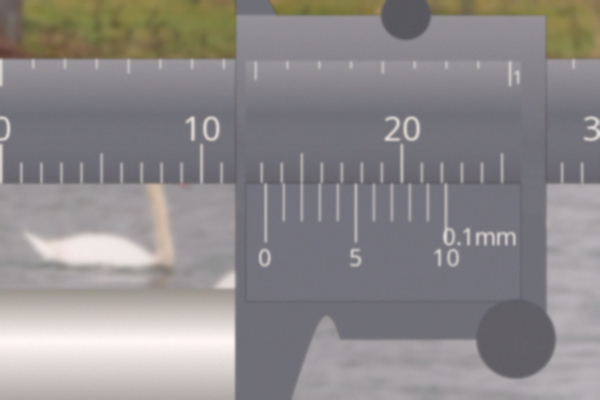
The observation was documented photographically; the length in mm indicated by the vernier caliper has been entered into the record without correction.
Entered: 13.2 mm
